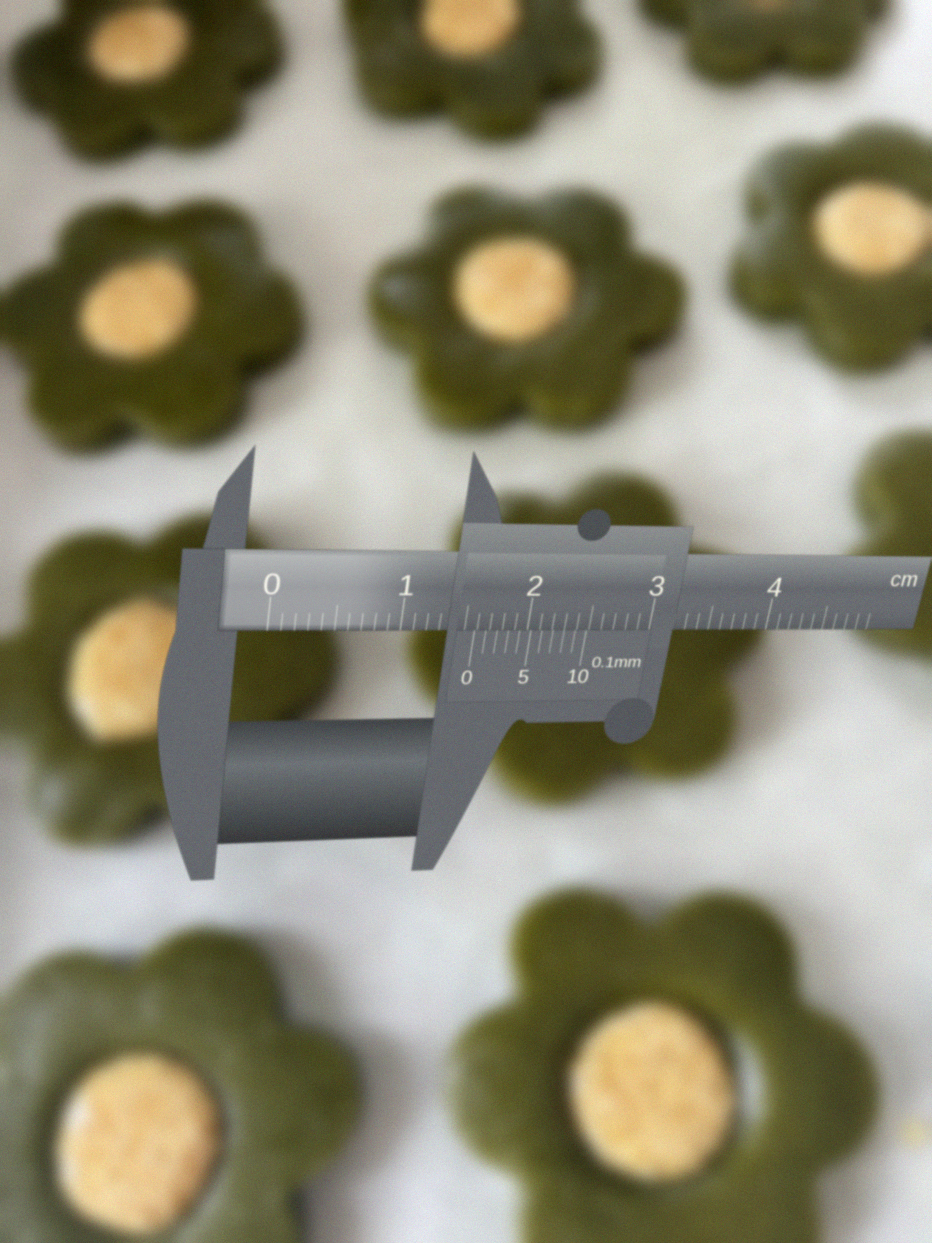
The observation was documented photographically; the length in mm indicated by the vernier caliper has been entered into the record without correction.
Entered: 15.8 mm
